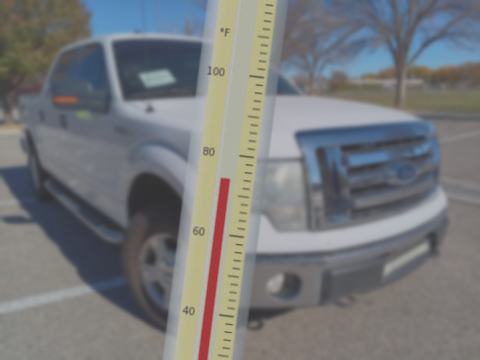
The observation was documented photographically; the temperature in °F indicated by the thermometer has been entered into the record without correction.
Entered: 74 °F
